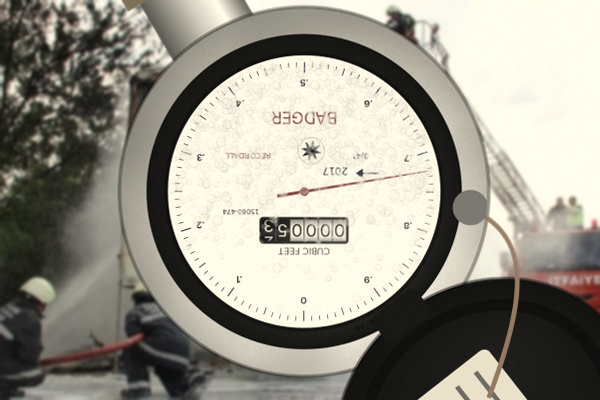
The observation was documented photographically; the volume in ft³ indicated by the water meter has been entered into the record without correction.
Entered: 52.72 ft³
